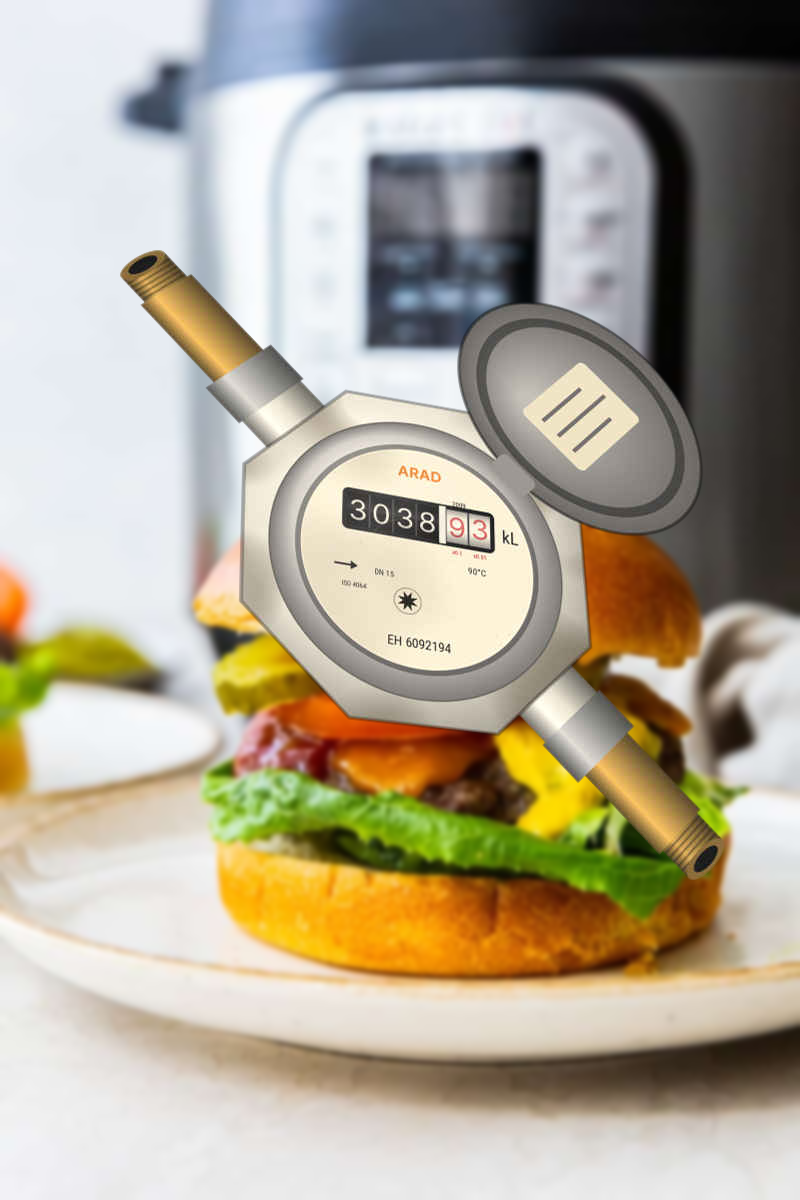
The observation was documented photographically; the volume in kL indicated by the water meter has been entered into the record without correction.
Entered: 3038.93 kL
